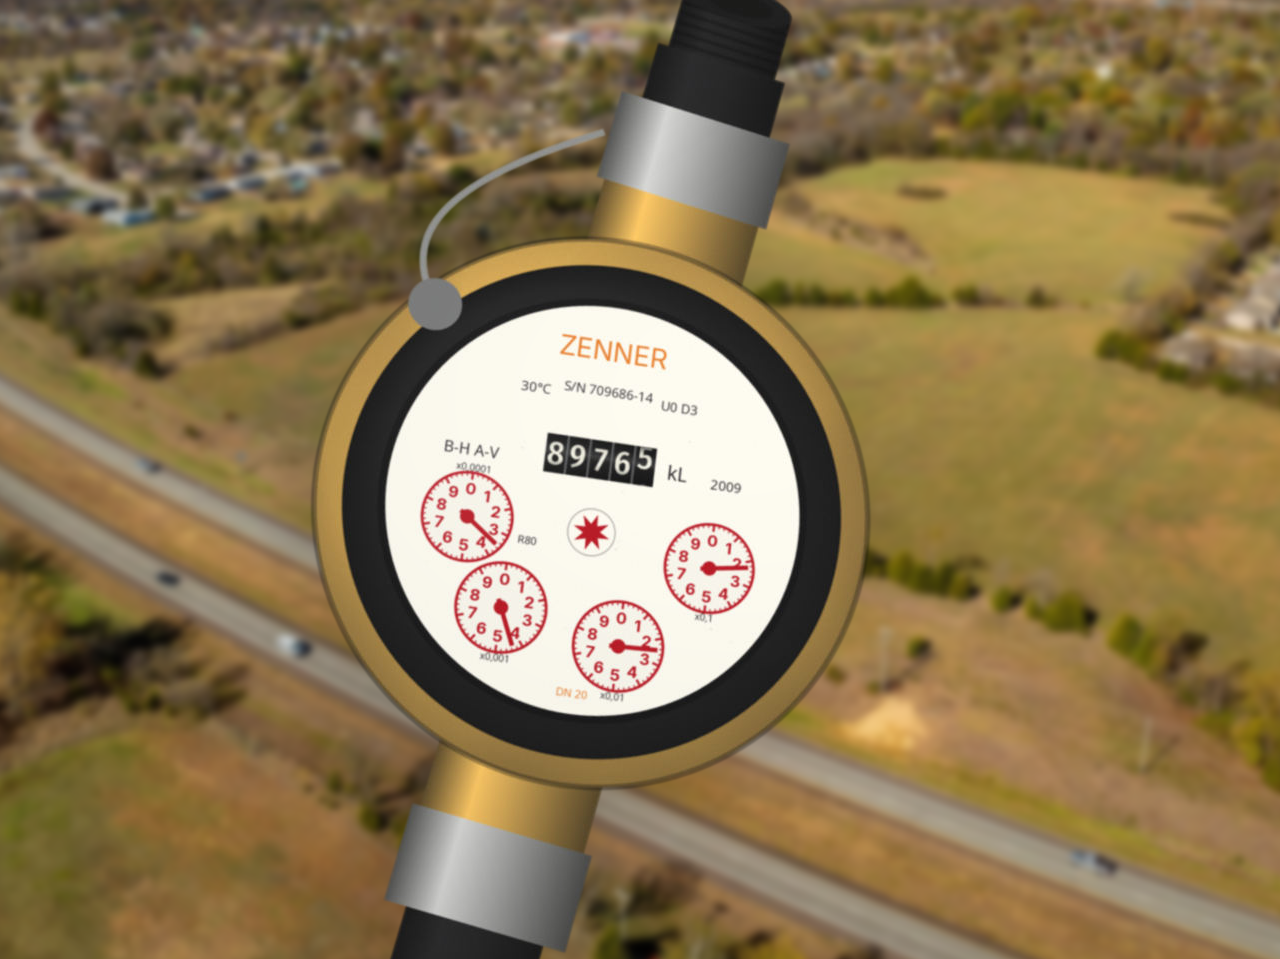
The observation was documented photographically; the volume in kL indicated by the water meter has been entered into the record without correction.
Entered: 89765.2243 kL
